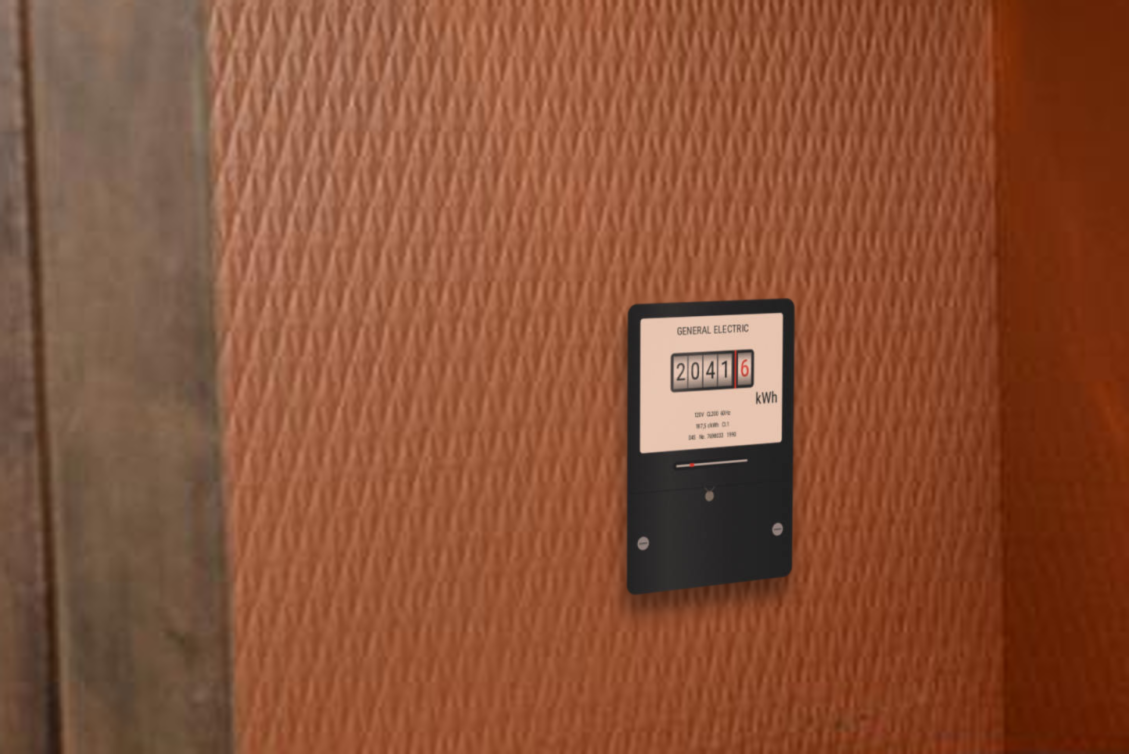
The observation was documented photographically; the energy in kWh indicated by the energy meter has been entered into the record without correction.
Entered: 2041.6 kWh
